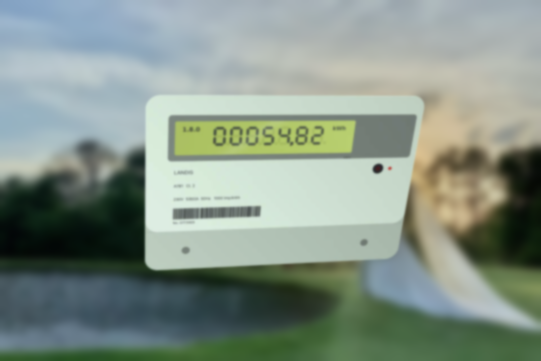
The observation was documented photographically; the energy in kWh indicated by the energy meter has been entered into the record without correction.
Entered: 54.82 kWh
